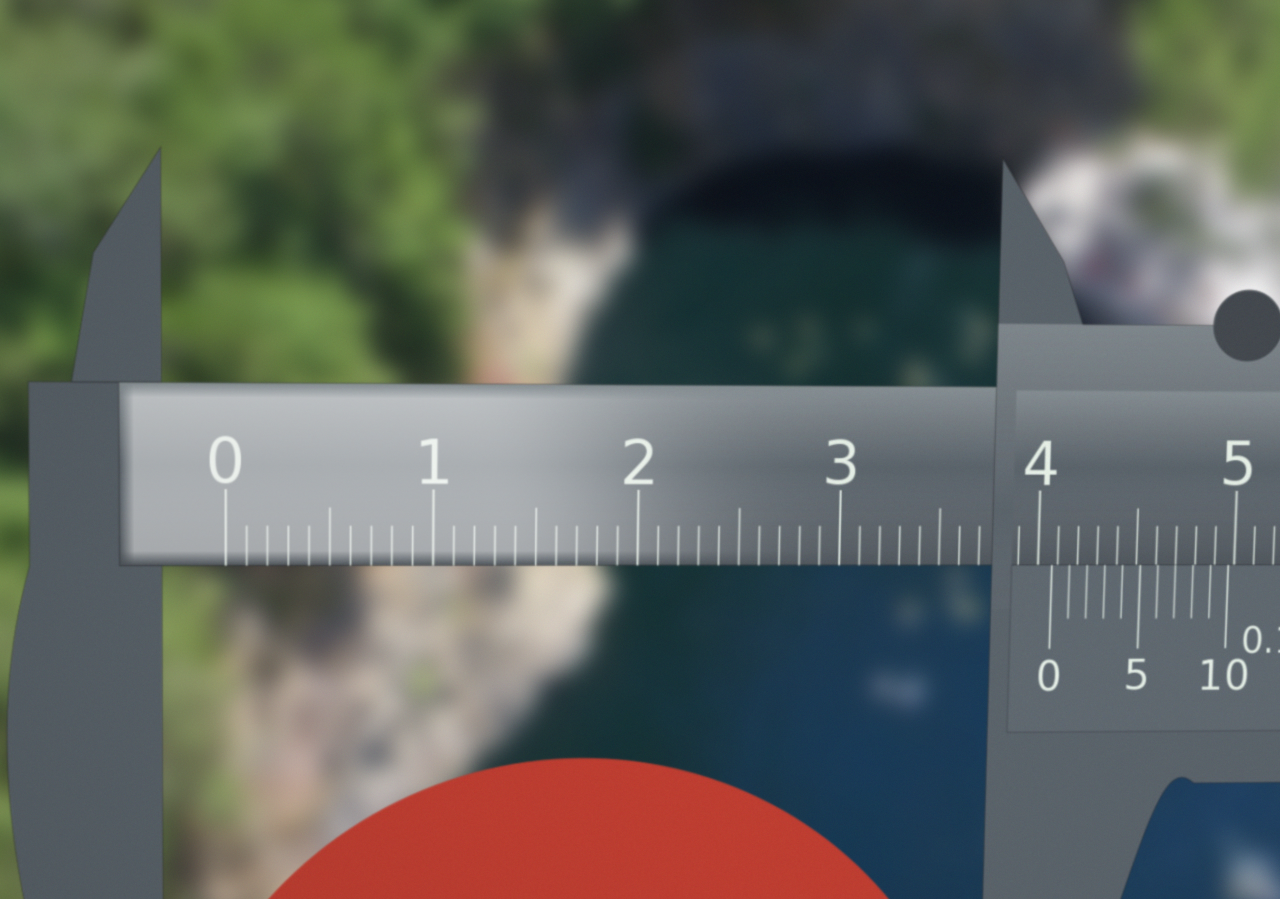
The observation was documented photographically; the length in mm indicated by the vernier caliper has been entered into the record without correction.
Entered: 40.7 mm
